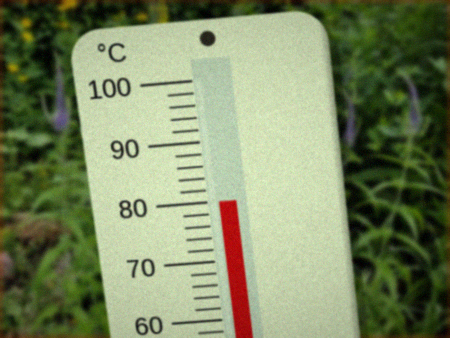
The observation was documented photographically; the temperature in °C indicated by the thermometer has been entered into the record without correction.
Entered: 80 °C
